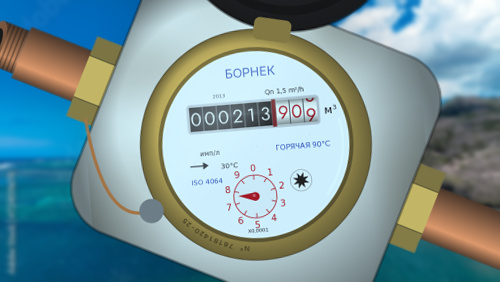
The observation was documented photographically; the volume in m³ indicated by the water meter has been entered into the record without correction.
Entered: 213.9087 m³
